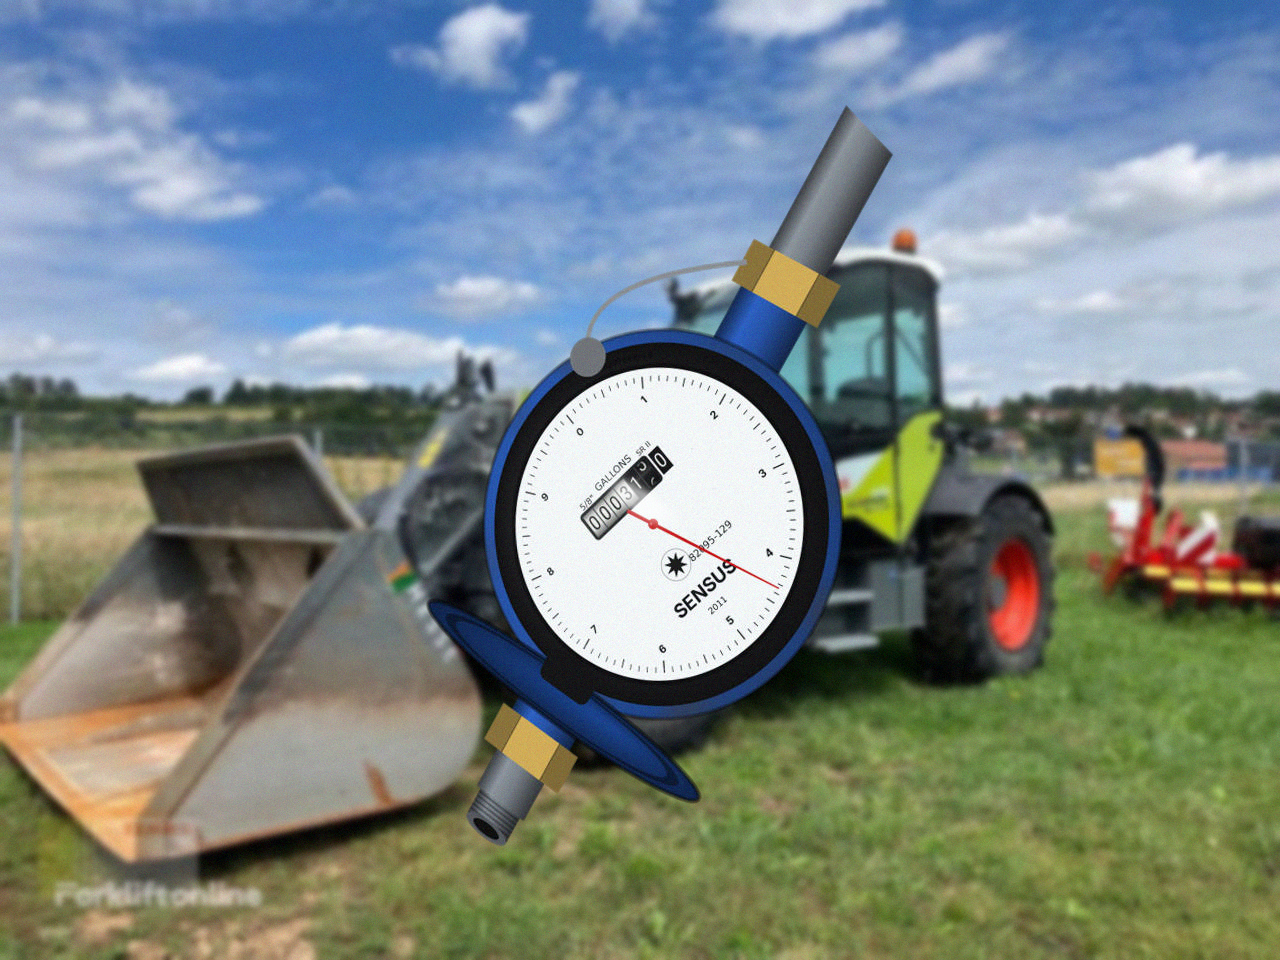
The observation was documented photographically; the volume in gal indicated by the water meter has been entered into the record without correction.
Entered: 3154.3 gal
